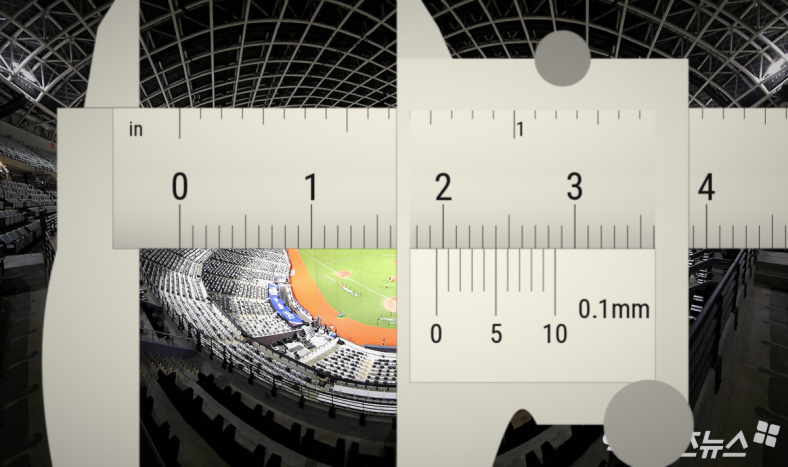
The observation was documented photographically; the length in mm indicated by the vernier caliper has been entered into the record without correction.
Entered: 19.5 mm
